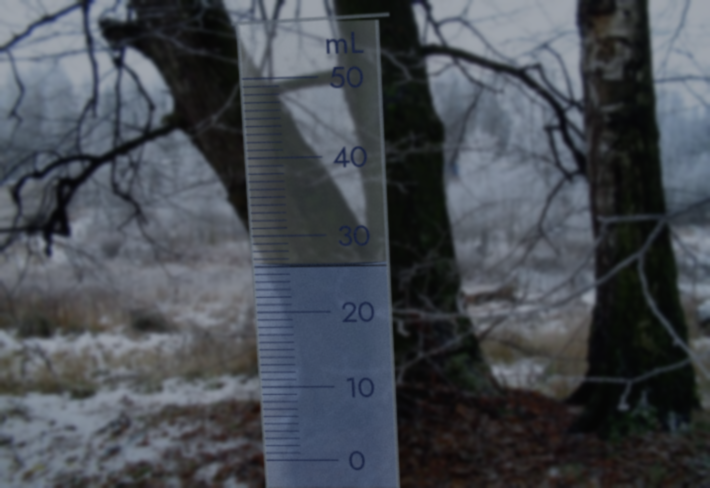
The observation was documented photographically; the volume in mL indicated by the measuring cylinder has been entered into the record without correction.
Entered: 26 mL
